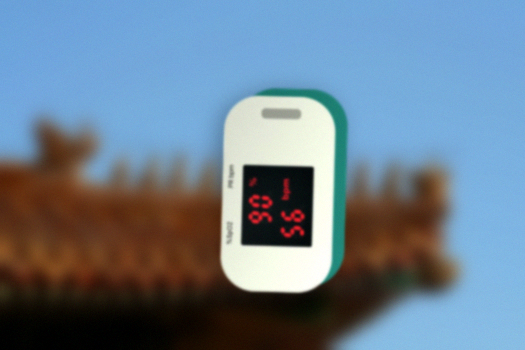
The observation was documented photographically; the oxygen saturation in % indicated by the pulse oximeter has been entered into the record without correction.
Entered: 90 %
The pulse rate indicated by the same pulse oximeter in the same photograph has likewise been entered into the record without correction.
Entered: 56 bpm
